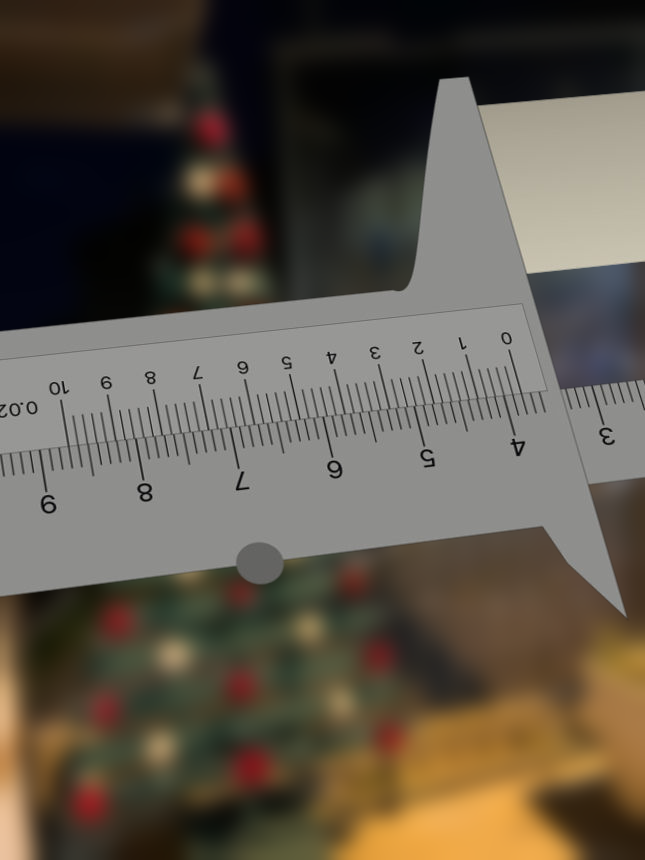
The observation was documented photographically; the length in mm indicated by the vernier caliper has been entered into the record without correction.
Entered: 38.0 mm
